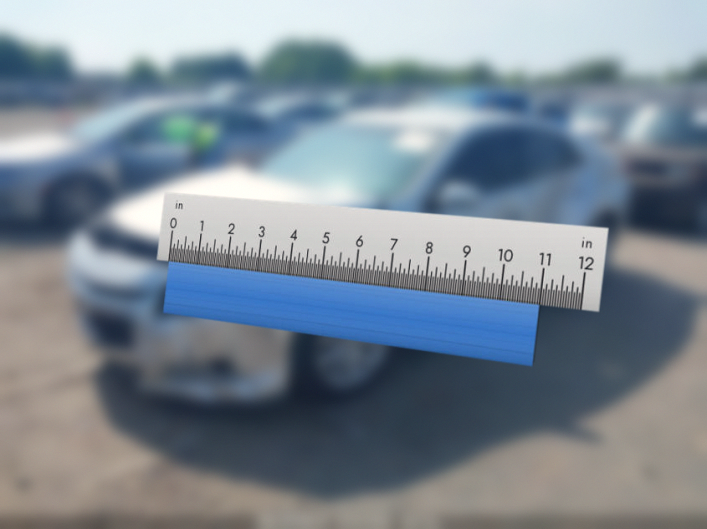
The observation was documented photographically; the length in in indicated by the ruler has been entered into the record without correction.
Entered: 11 in
